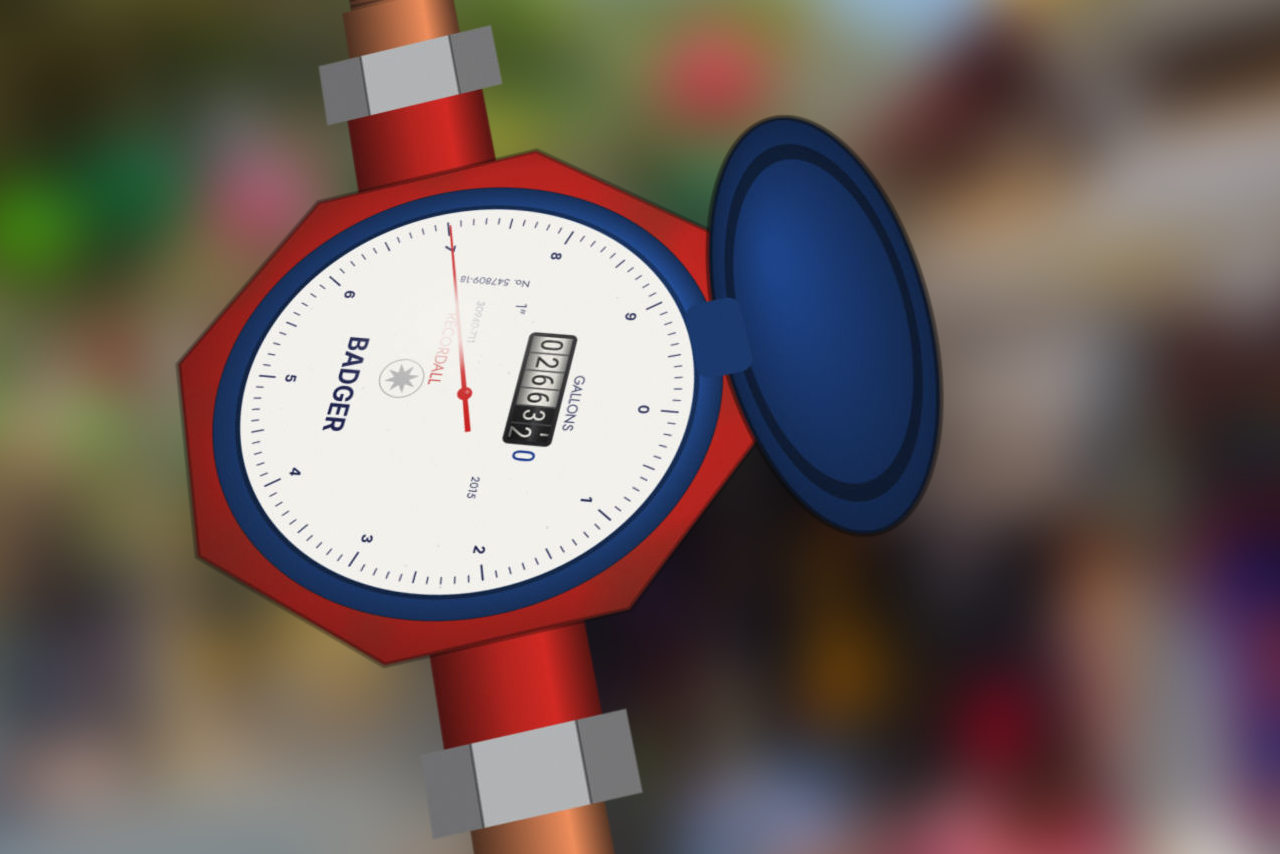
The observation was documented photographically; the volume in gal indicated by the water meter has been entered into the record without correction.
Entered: 266317.0 gal
